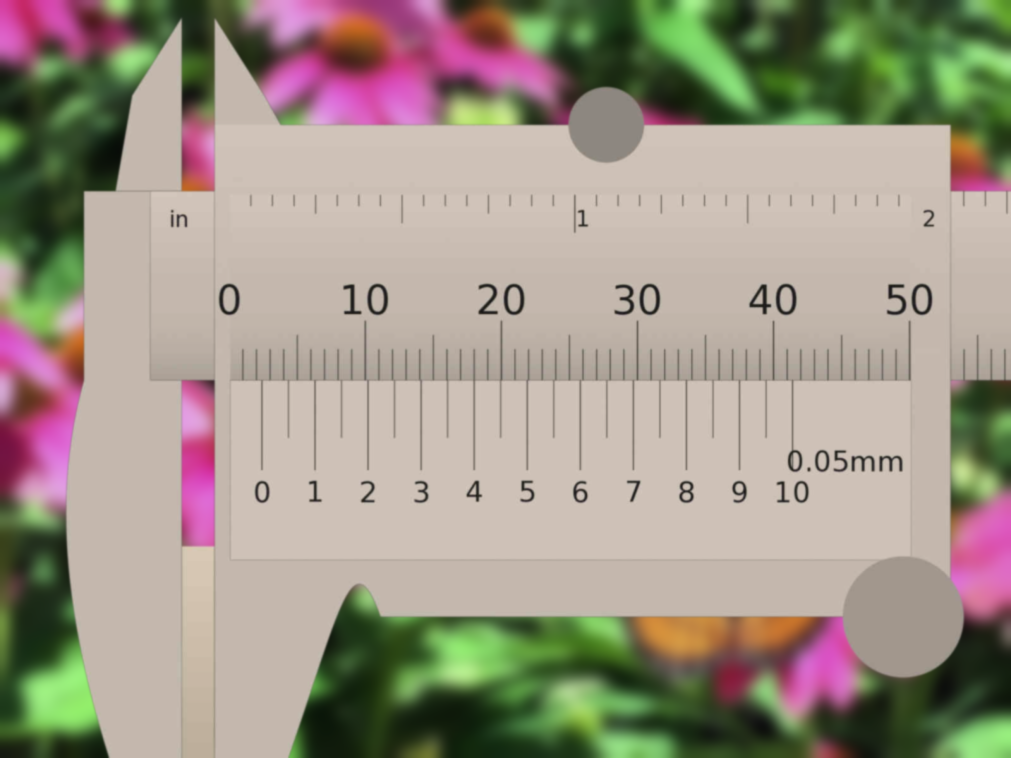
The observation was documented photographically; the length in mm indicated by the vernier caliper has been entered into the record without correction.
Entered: 2.4 mm
